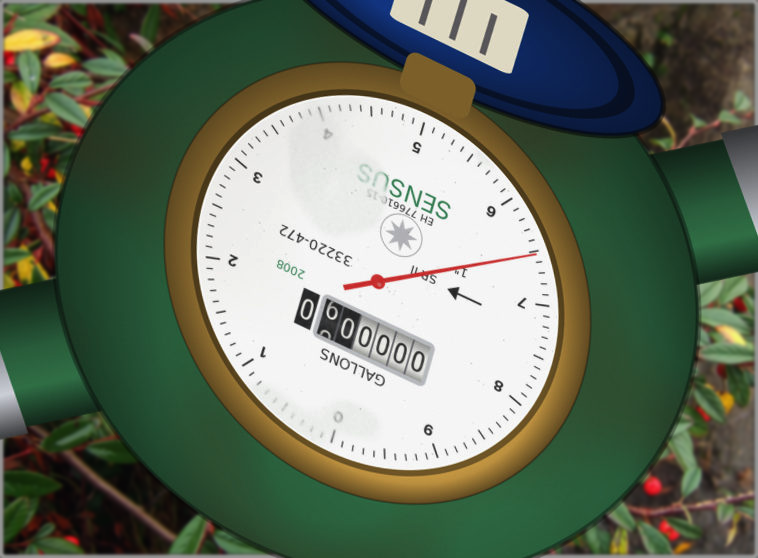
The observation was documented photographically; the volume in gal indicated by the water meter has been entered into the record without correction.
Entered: 86.5 gal
